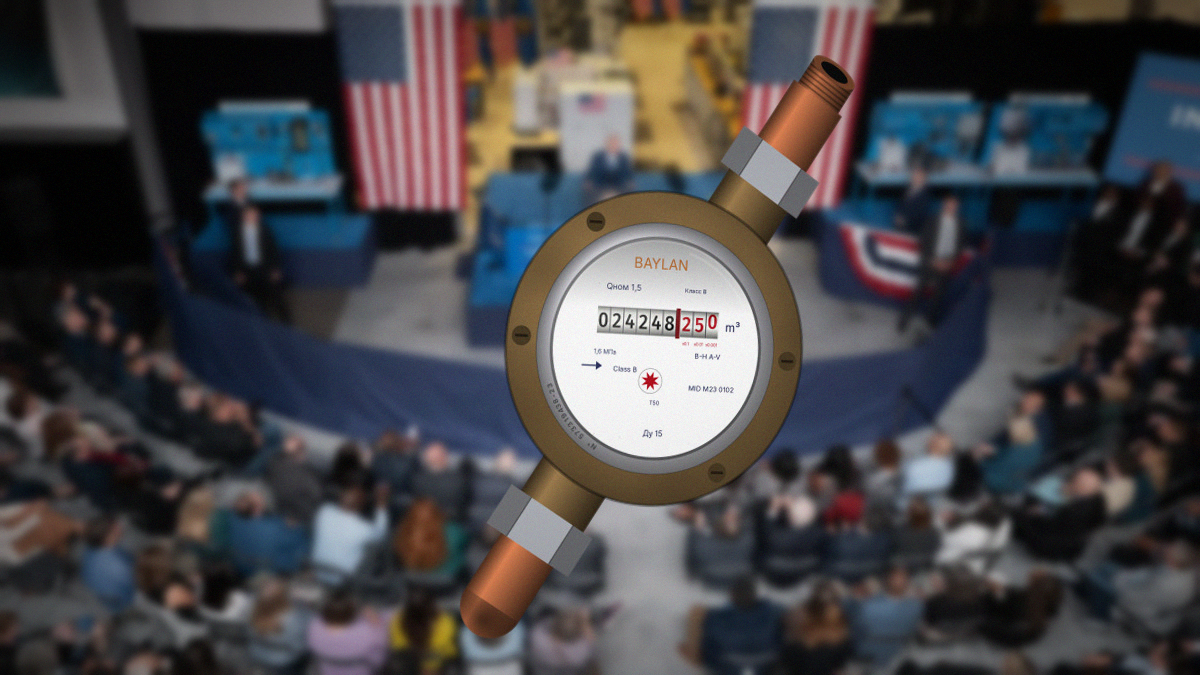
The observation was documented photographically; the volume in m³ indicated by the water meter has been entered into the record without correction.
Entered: 24248.250 m³
